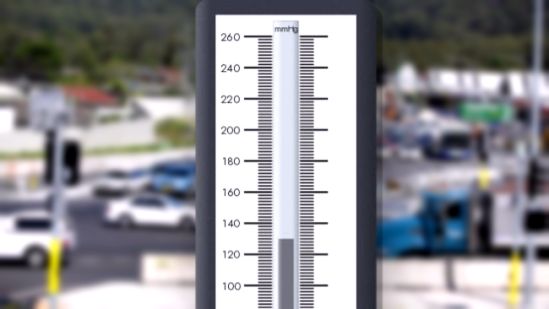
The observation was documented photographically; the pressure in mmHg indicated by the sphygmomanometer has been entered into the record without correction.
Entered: 130 mmHg
